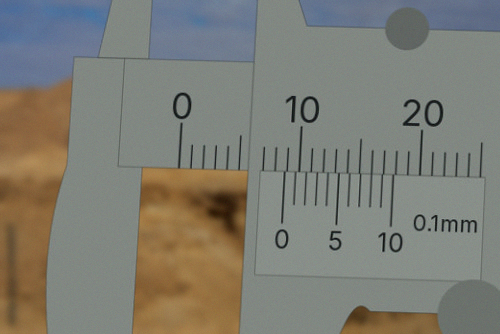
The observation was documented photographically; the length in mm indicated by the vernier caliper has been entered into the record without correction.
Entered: 8.8 mm
